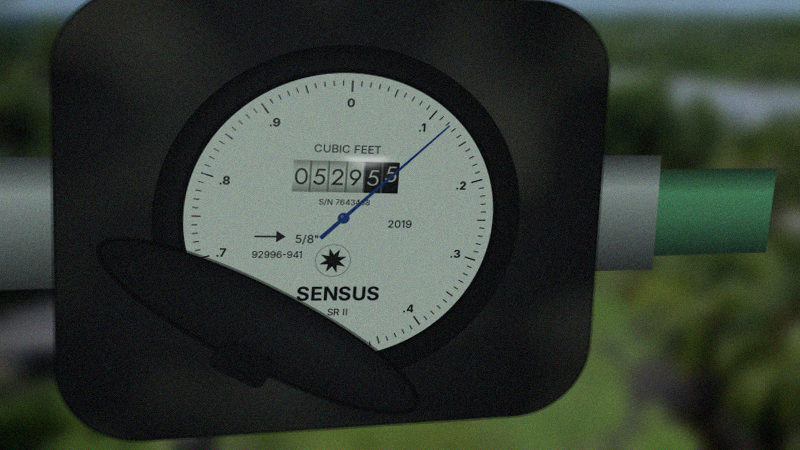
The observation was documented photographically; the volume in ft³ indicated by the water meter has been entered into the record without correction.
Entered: 52955.12 ft³
